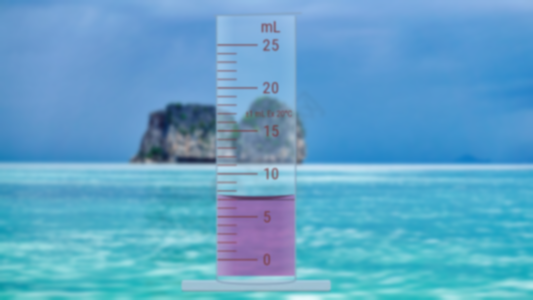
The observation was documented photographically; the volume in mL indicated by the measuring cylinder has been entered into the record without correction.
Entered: 7 mL
